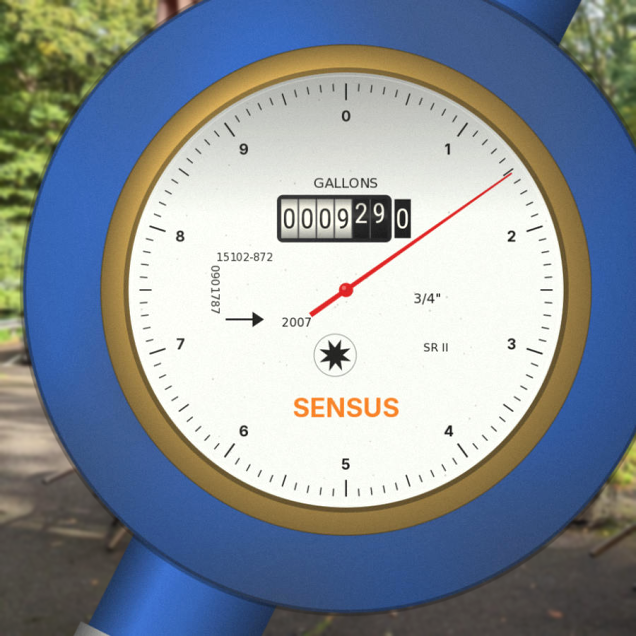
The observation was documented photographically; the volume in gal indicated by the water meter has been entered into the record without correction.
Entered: 9291.5 gal
